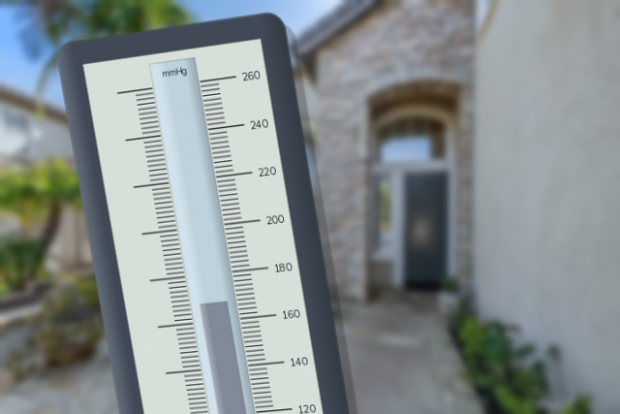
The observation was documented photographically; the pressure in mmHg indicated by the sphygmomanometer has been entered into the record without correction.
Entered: 168 mmHg
